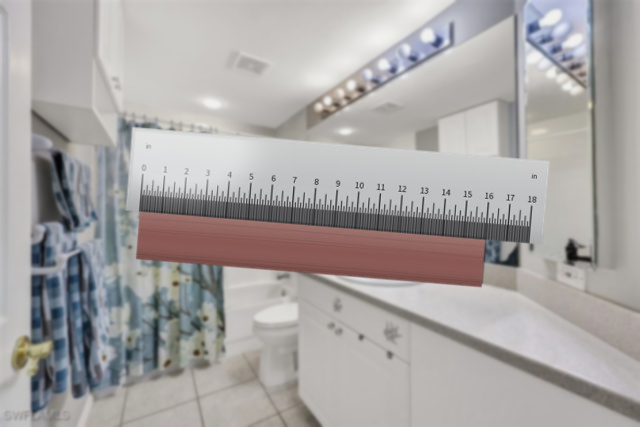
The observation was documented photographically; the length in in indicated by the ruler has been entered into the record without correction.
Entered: 16 in
